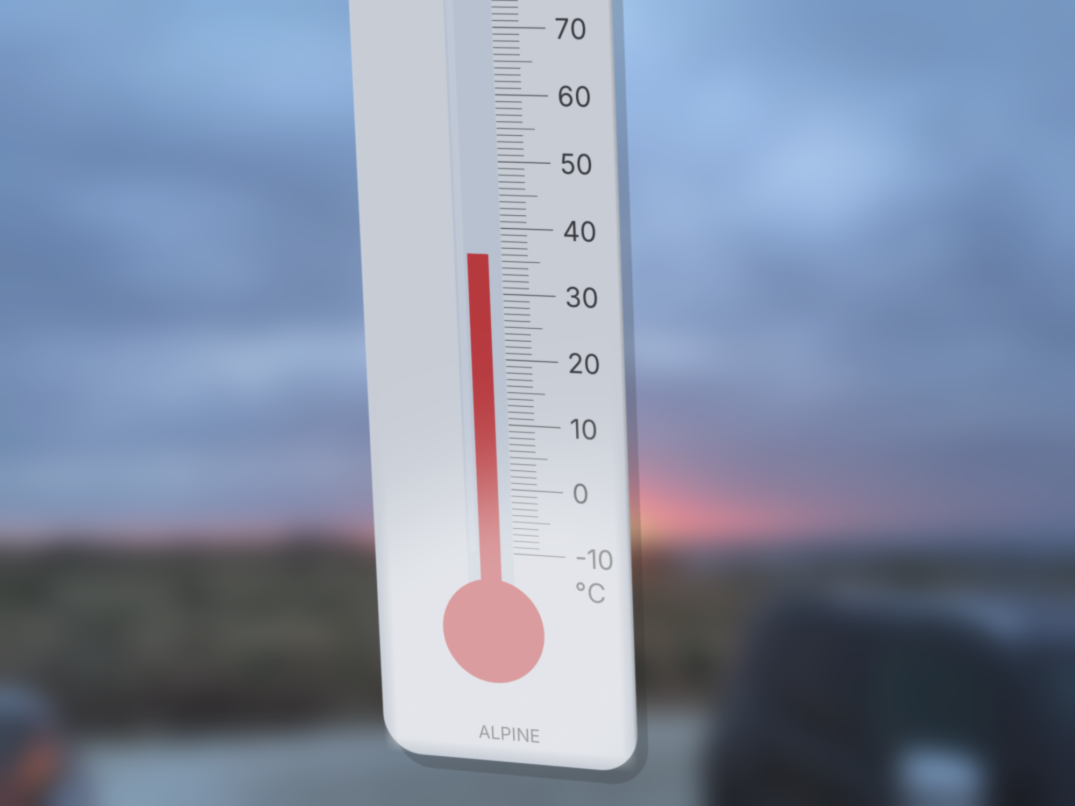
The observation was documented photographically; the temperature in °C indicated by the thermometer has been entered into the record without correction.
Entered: 36 °C
